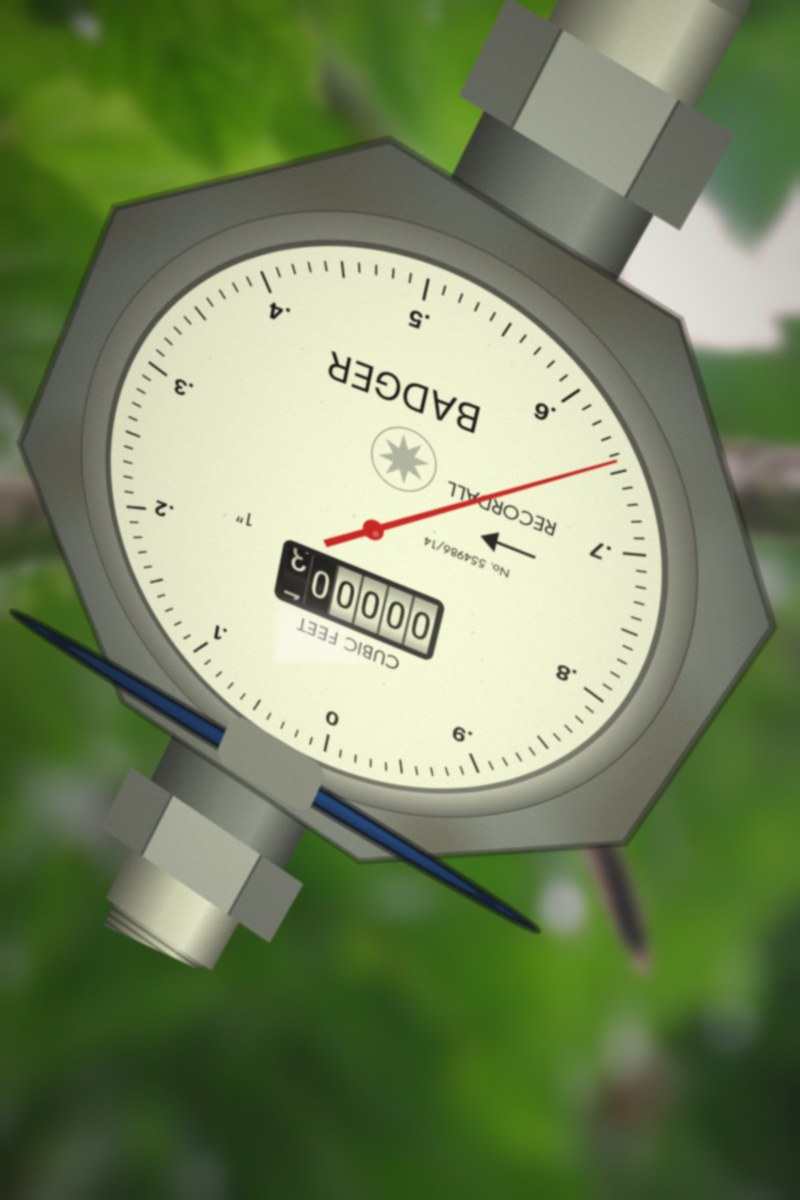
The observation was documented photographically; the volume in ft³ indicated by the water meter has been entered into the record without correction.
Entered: 2.64 ft³
